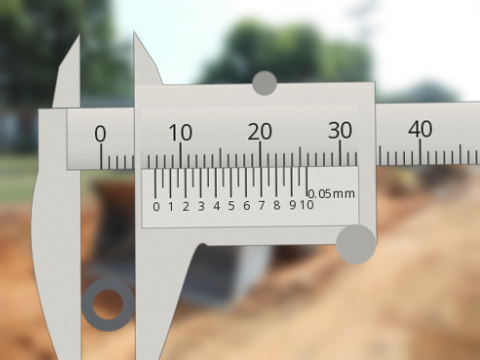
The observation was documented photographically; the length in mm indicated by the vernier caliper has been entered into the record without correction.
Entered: 6.8 mm
